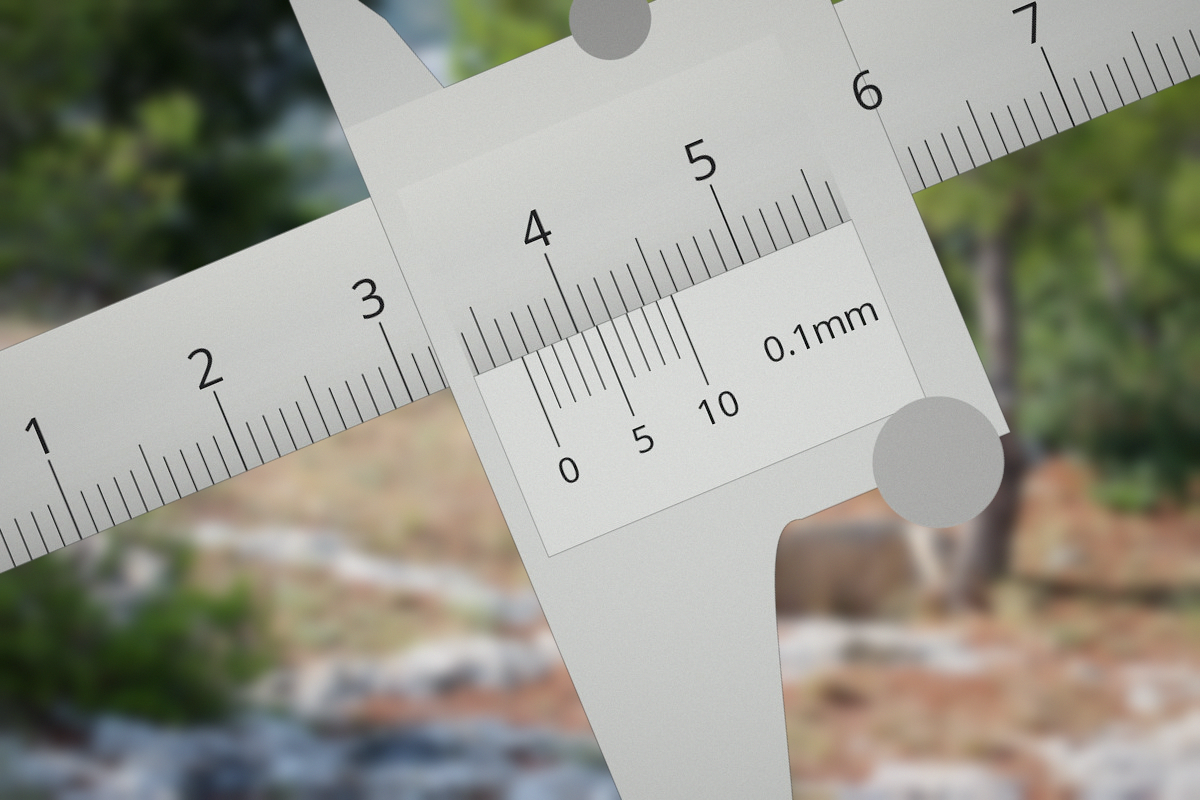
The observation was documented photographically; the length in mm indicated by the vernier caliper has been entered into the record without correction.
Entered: 36.6 mm
